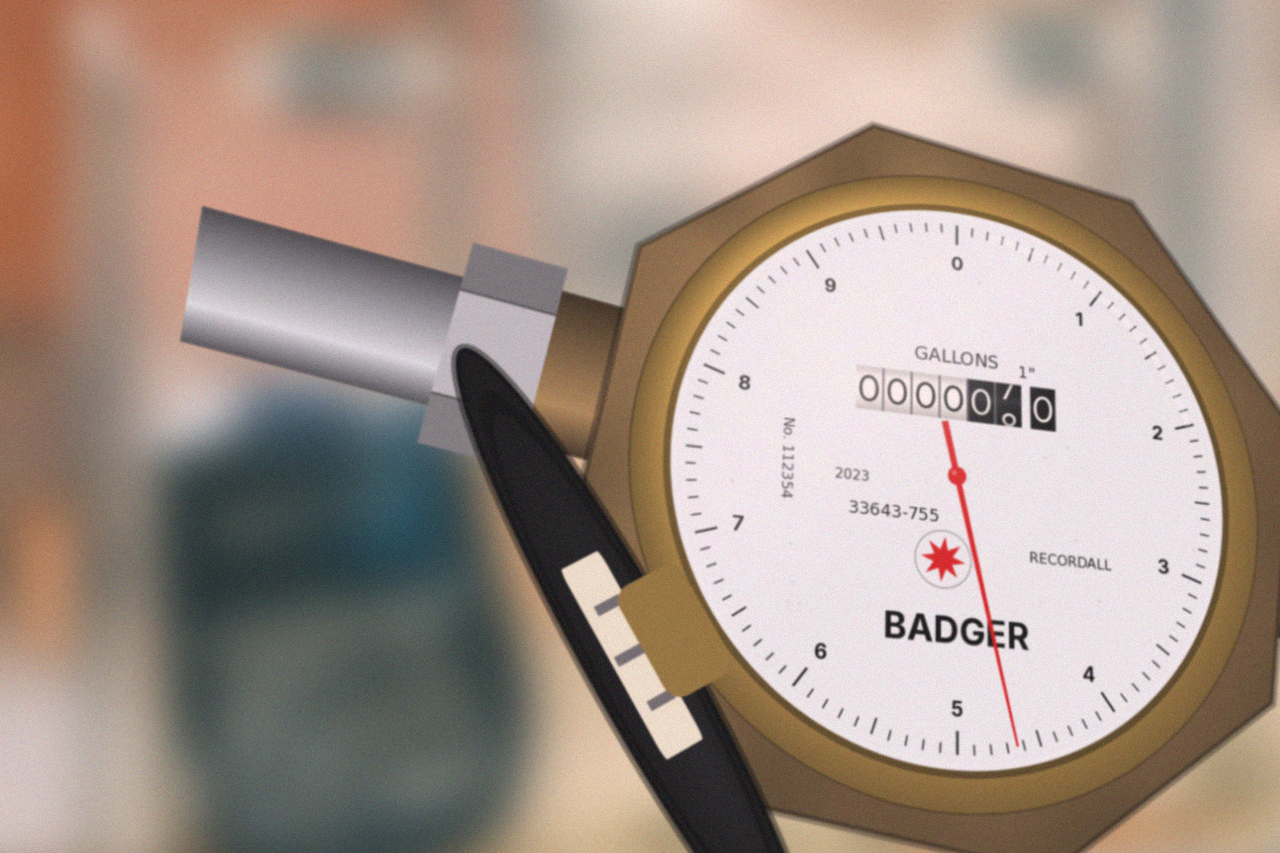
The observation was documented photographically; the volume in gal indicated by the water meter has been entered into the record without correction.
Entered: 74.6 gal
